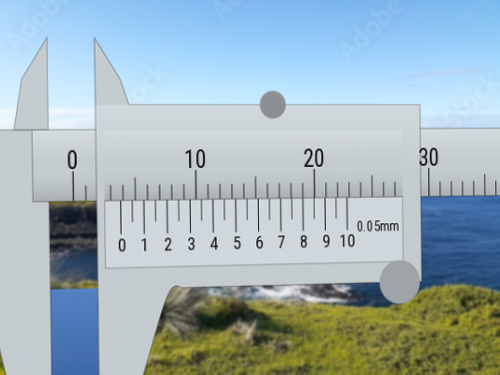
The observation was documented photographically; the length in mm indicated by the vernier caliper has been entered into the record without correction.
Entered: 3.8 mm
